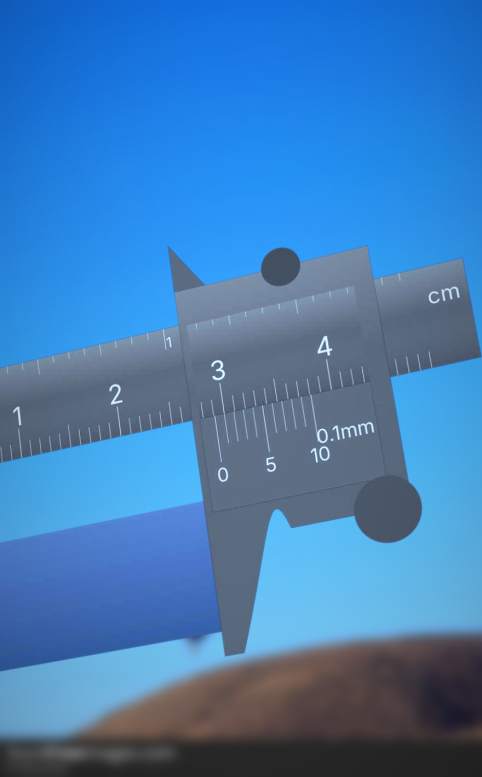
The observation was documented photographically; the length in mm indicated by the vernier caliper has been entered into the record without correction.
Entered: 29.1 mm
